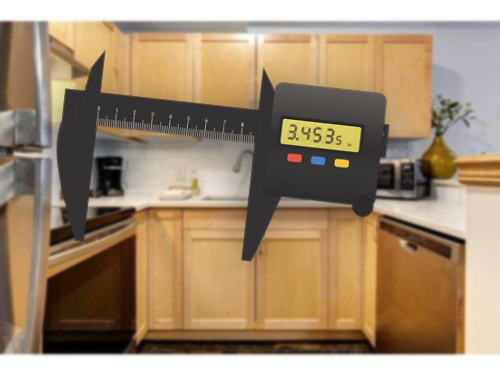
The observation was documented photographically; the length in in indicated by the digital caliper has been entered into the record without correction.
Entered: 3.4535 in
